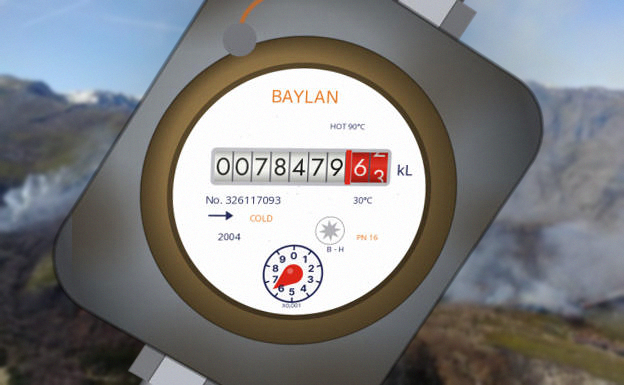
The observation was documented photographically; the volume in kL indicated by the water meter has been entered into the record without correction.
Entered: 78479.626 kL
